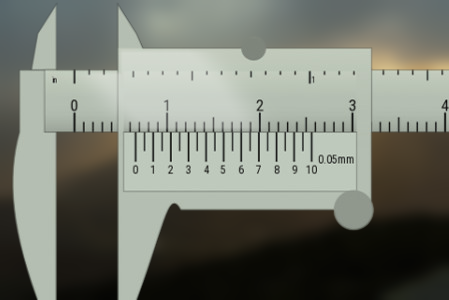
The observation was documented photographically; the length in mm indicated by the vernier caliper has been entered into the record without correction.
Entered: 6.6 mm
